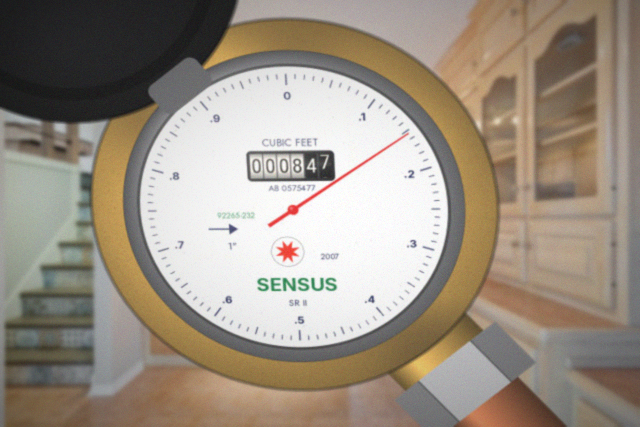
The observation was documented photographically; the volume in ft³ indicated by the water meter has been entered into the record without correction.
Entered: 847.15 ft³
